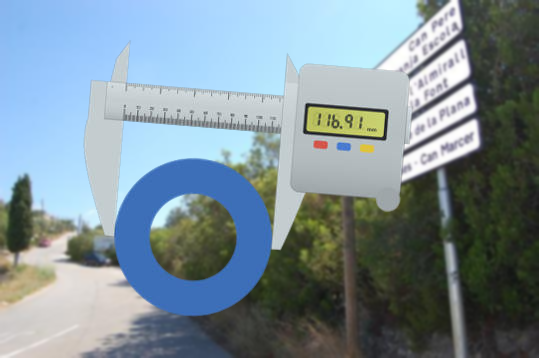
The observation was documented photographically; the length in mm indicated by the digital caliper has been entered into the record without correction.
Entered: 116.91 mm
